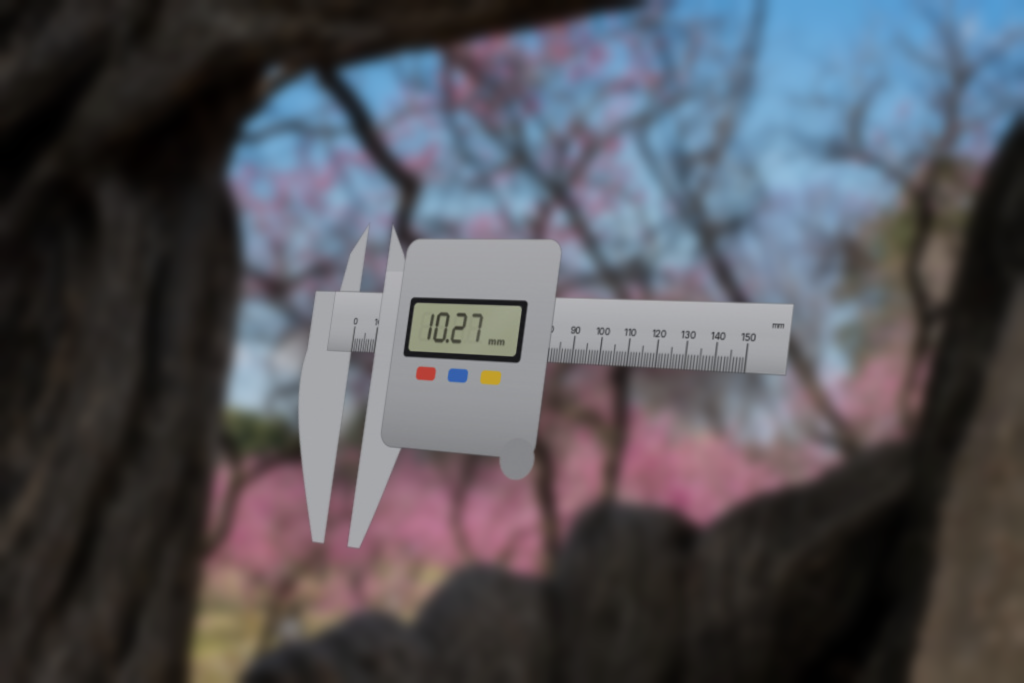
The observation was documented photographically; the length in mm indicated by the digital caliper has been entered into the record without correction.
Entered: 10.27 mm
